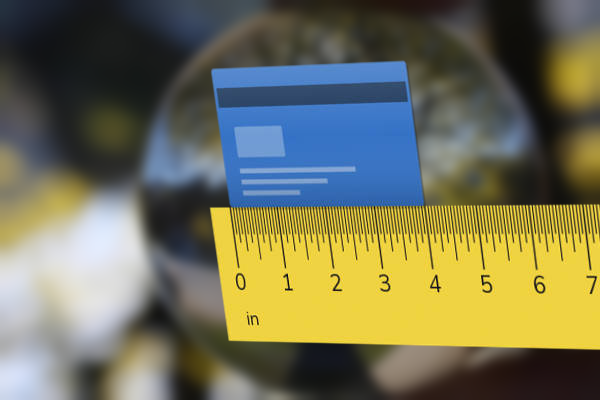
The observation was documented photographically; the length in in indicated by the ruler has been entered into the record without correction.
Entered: 4 in
